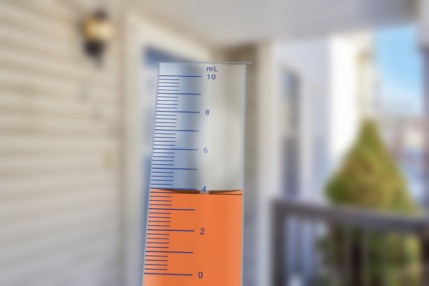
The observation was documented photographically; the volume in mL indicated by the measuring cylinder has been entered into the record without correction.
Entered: 3.8 mL
